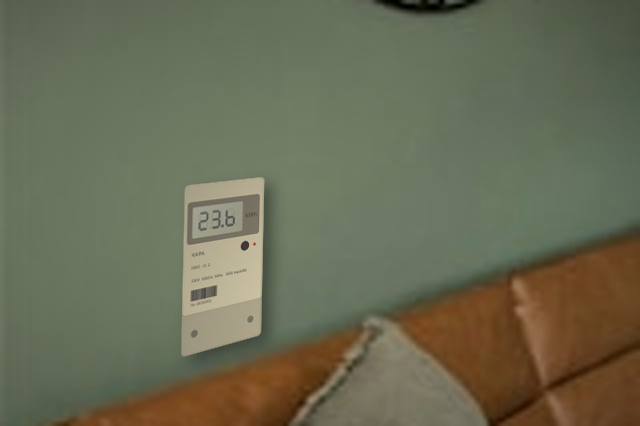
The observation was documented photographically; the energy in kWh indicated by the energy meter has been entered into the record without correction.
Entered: 23.6 kWh
